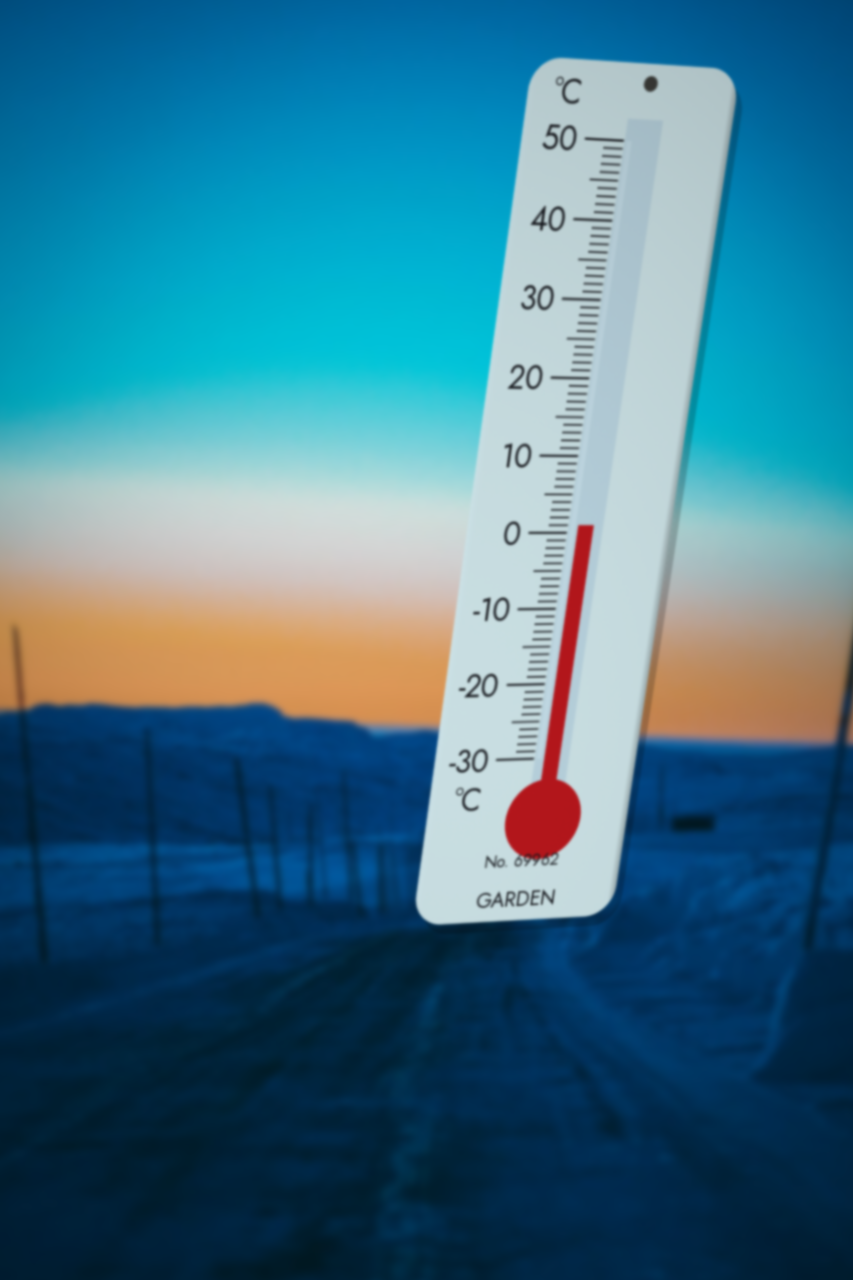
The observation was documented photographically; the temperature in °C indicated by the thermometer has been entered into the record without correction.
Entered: 1 °C
